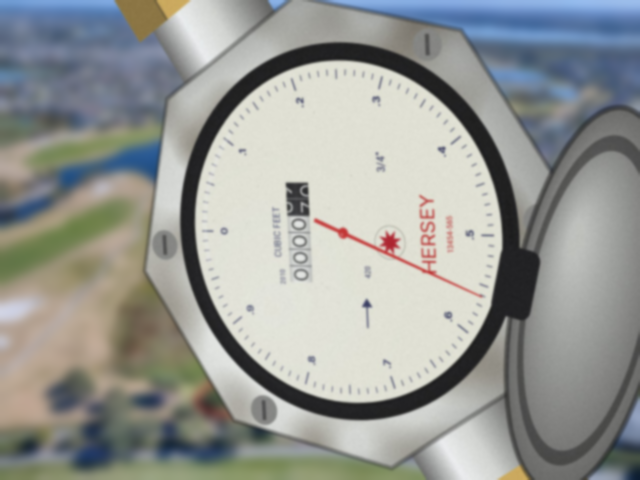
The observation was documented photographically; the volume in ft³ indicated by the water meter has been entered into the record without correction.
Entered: 69.56 ft³
